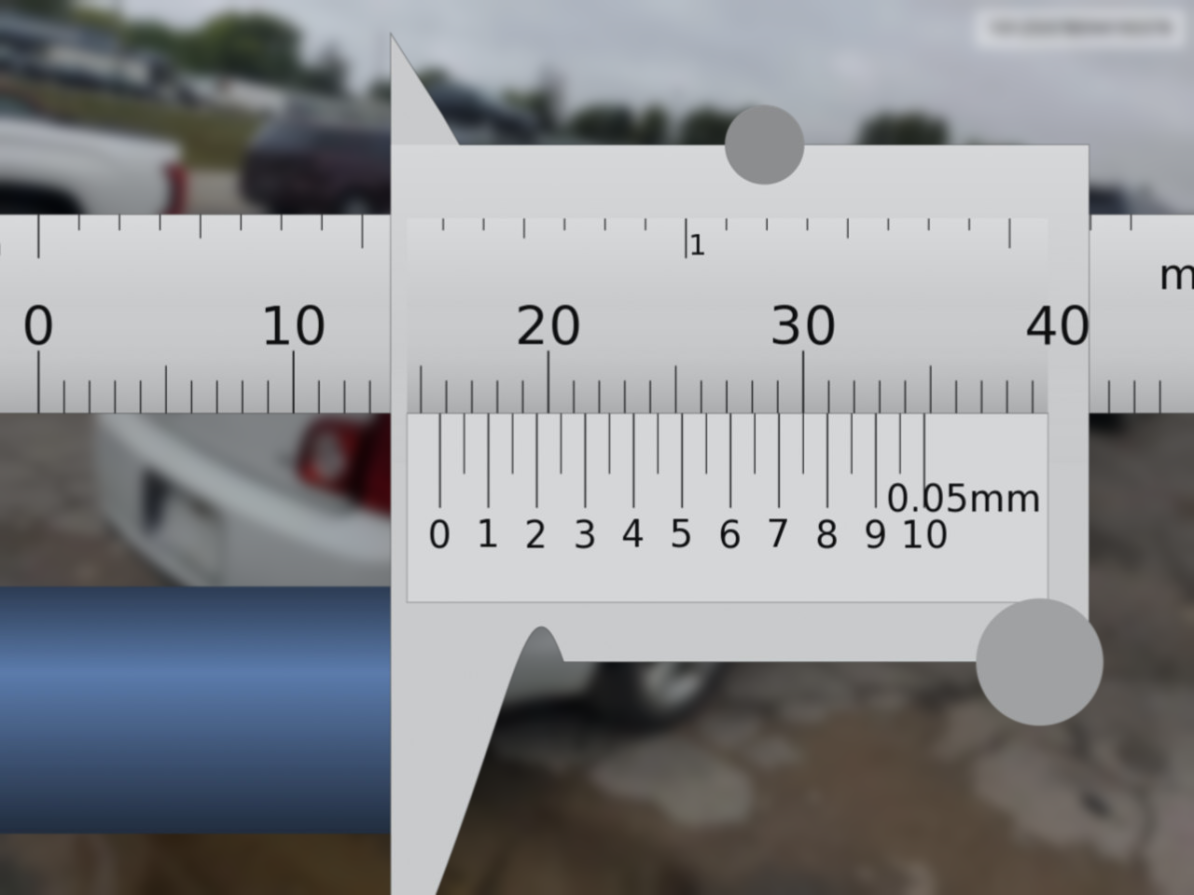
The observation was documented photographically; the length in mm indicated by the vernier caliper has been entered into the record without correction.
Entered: 15.75 mm
